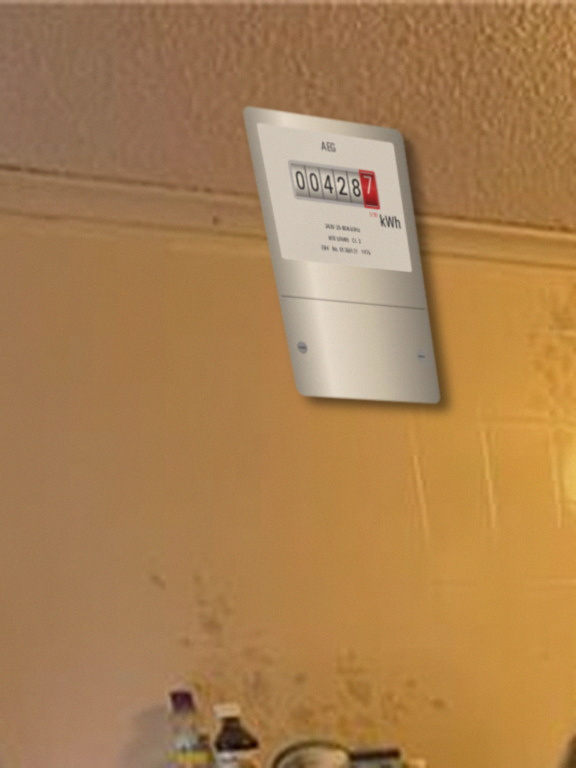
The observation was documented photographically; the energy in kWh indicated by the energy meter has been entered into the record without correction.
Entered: 428.7 kWh
